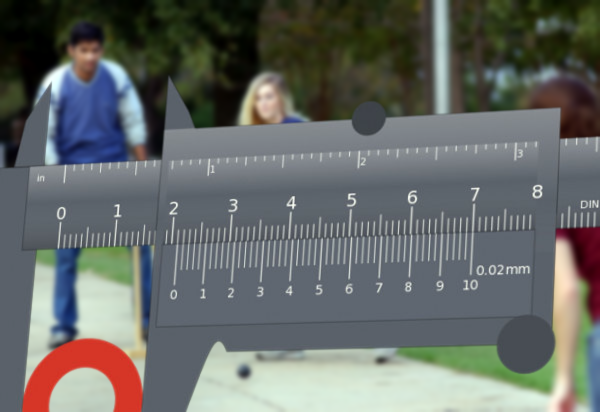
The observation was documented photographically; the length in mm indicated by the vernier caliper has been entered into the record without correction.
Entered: 21.0 mm
